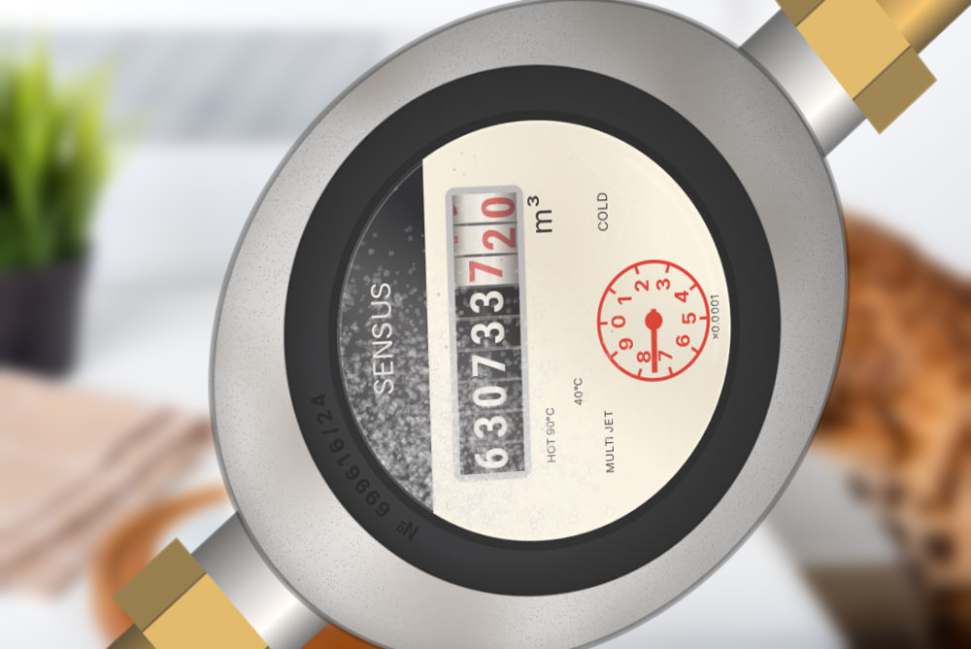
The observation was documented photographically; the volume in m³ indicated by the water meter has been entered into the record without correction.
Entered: 630733.7197 m³
